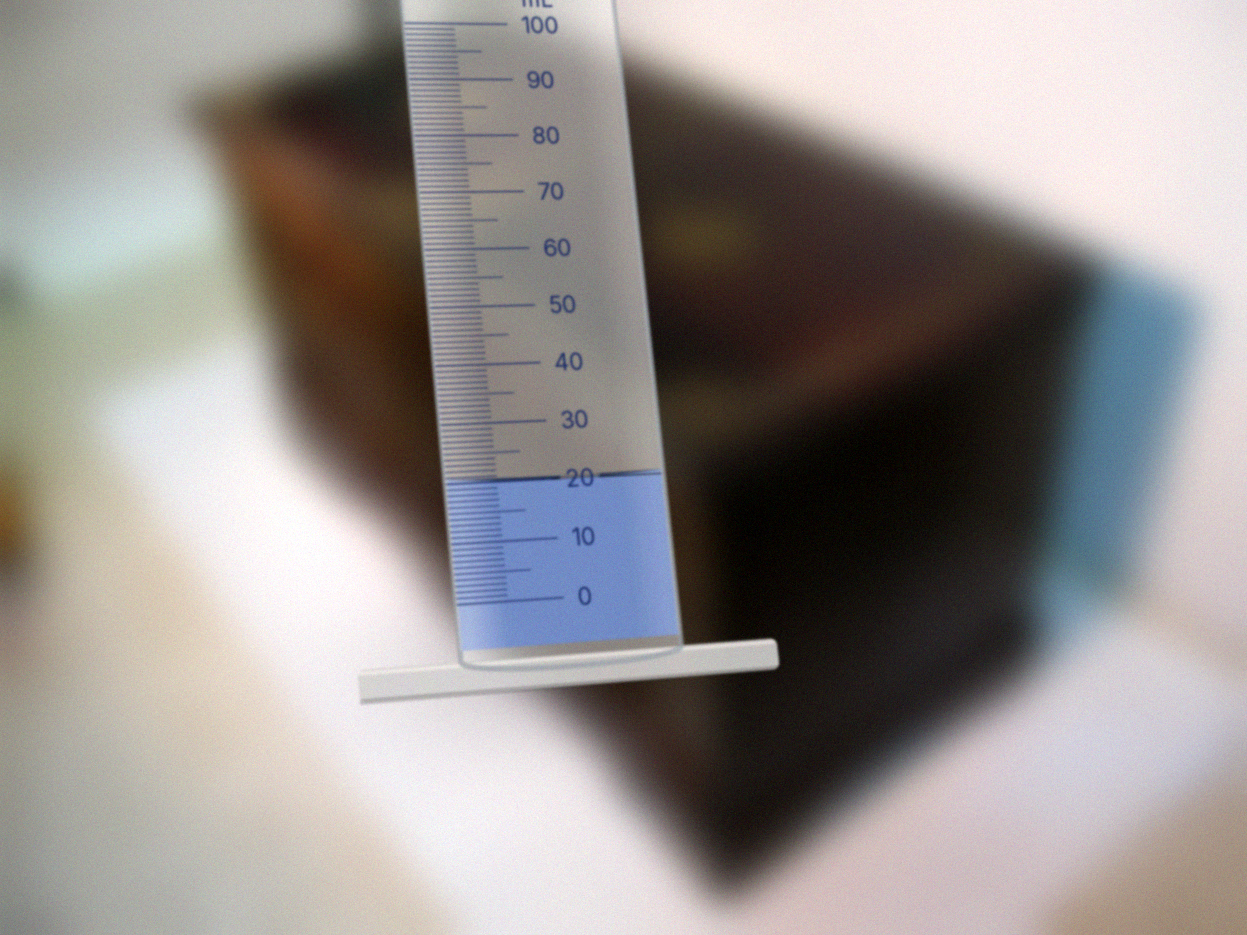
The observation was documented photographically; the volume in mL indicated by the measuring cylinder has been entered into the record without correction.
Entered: 20 mL
